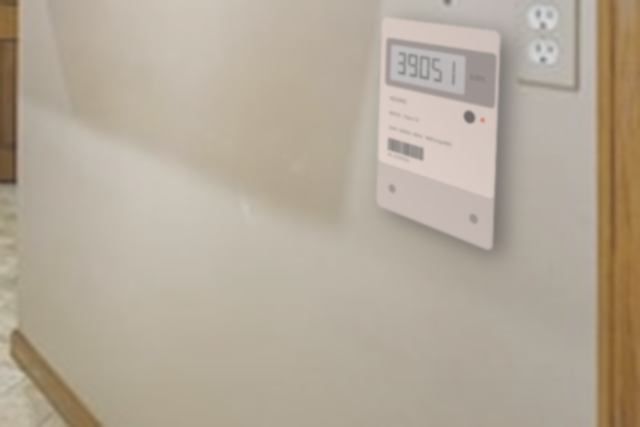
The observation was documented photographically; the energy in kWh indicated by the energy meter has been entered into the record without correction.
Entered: 39051 kWh
